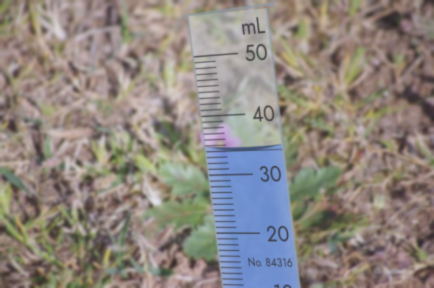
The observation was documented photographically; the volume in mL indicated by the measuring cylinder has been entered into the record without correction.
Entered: 34 mL
